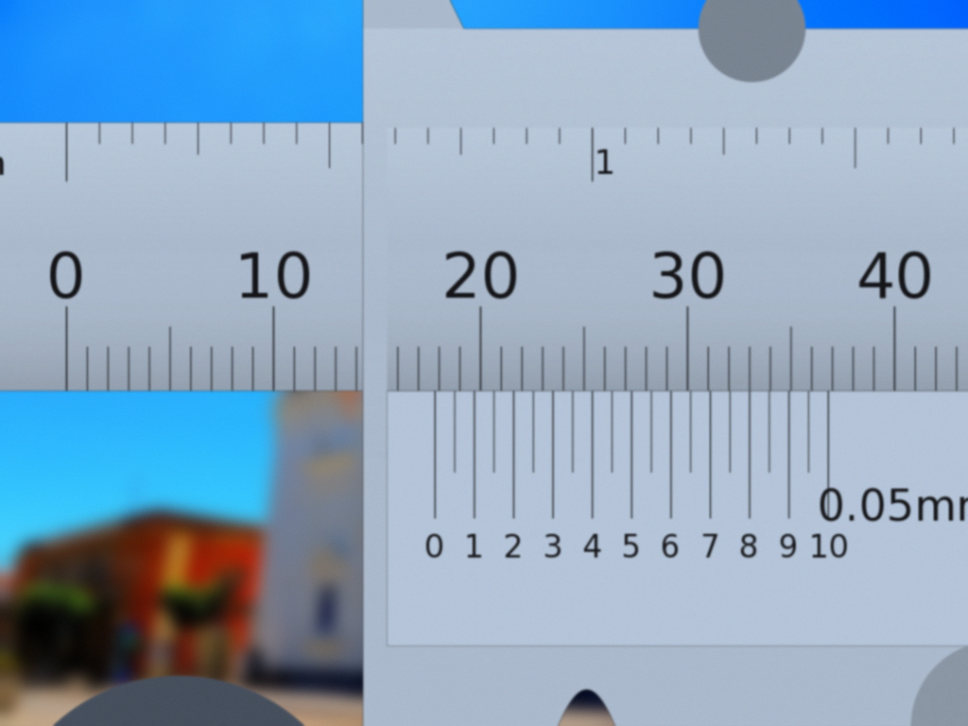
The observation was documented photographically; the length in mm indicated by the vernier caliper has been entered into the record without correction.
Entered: 17.8 mm
